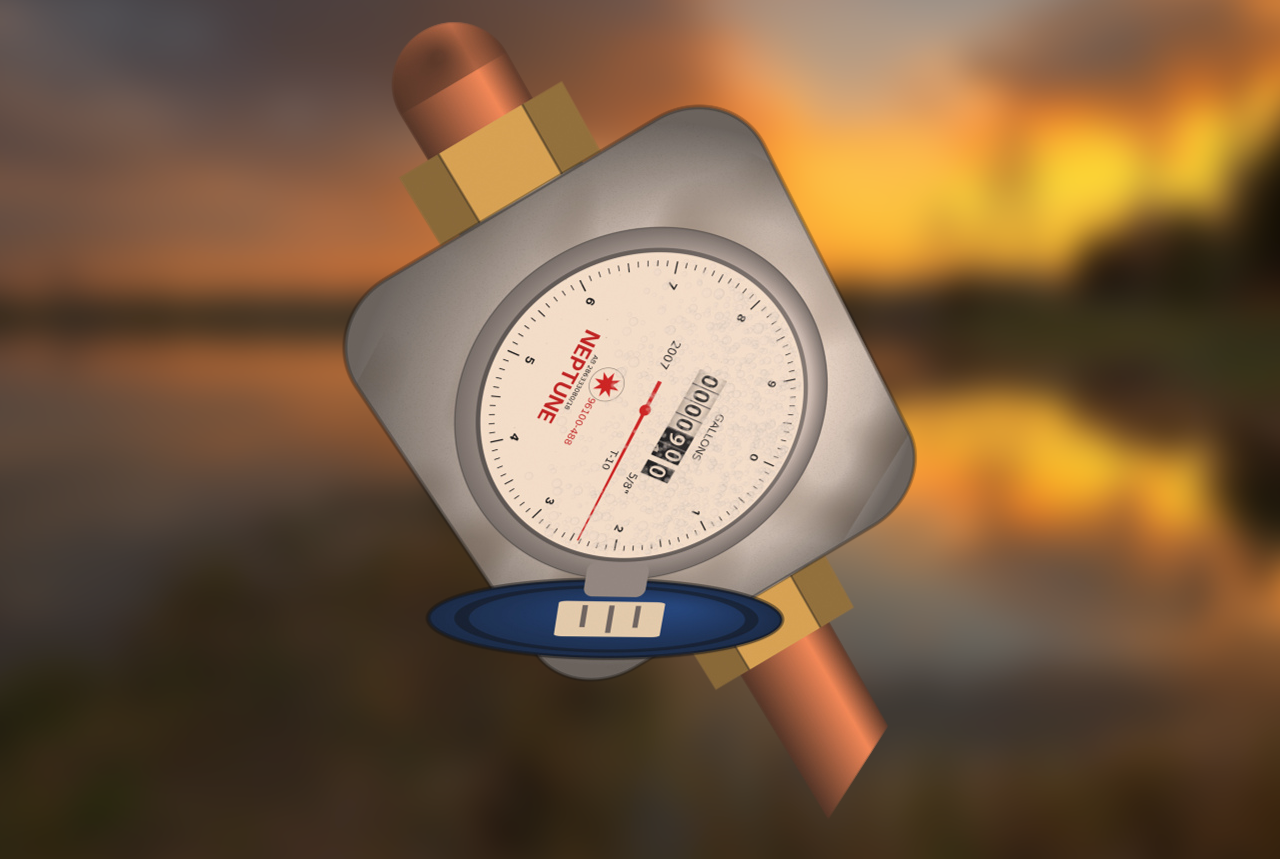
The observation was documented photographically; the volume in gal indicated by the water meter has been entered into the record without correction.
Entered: 902.4 gal
